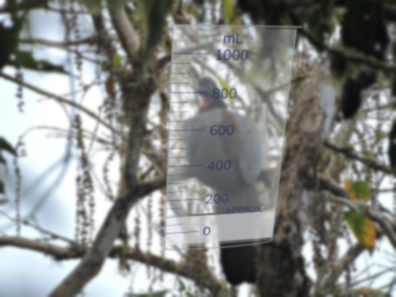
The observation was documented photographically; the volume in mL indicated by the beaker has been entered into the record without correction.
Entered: 100 mL
